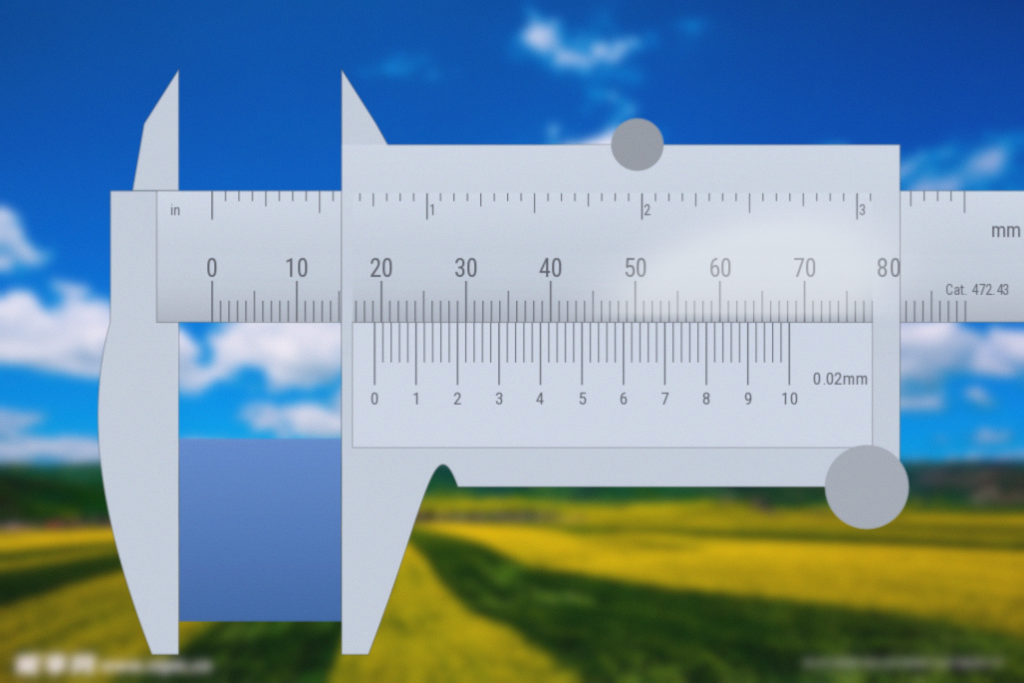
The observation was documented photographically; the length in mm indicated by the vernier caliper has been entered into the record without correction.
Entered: 19.2 mm
